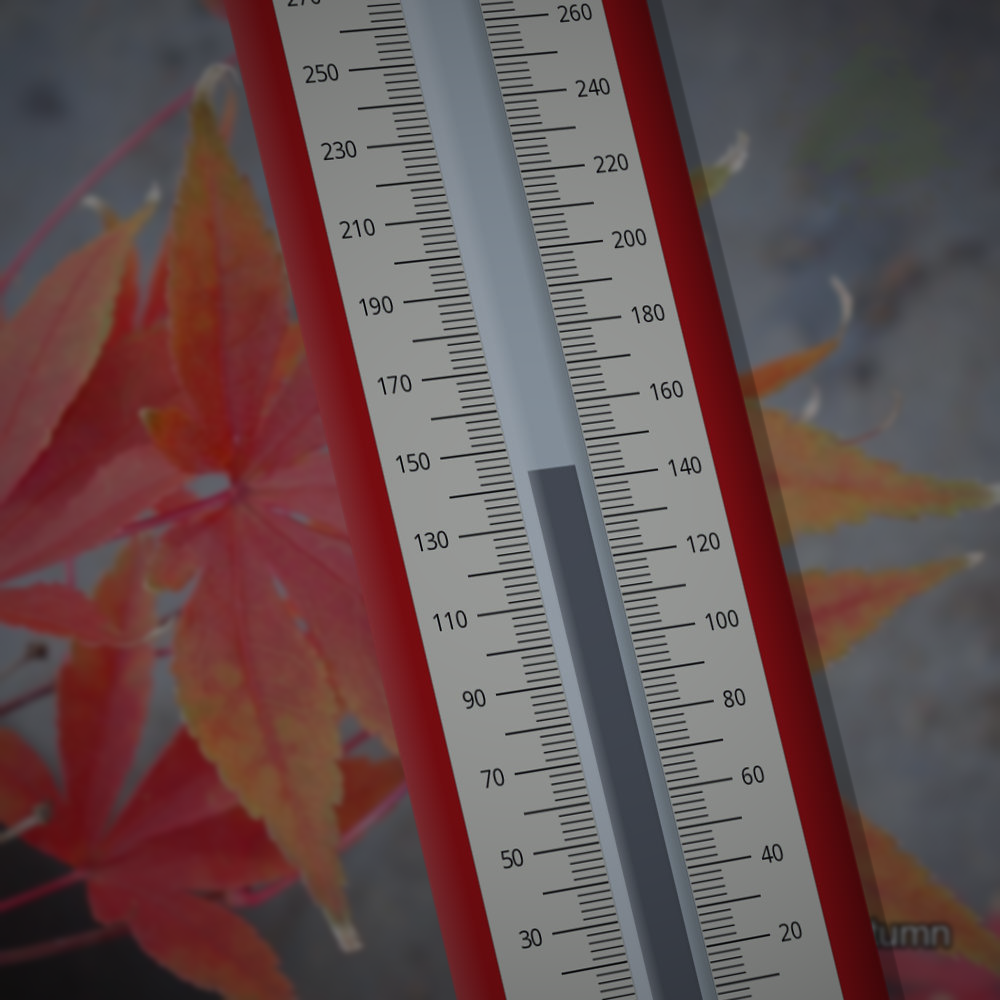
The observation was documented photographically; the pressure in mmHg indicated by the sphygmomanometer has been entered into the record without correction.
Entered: 144 mmHg
